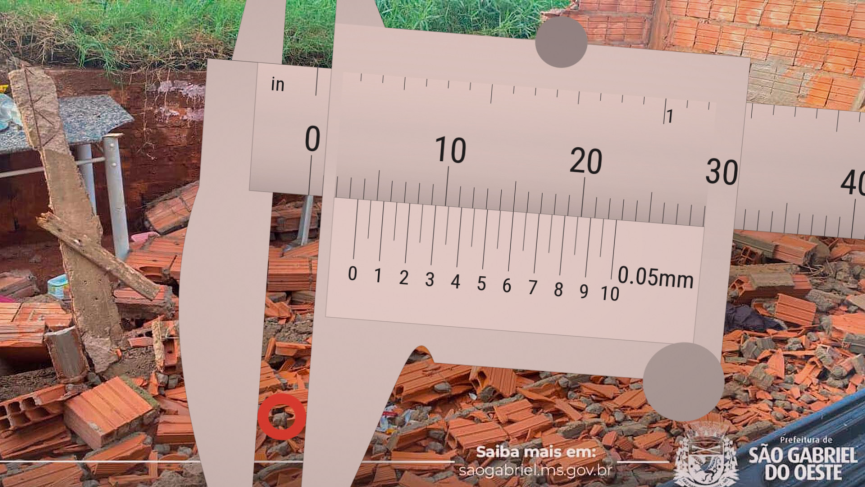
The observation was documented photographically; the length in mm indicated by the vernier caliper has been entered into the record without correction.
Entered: 3.6 mm
